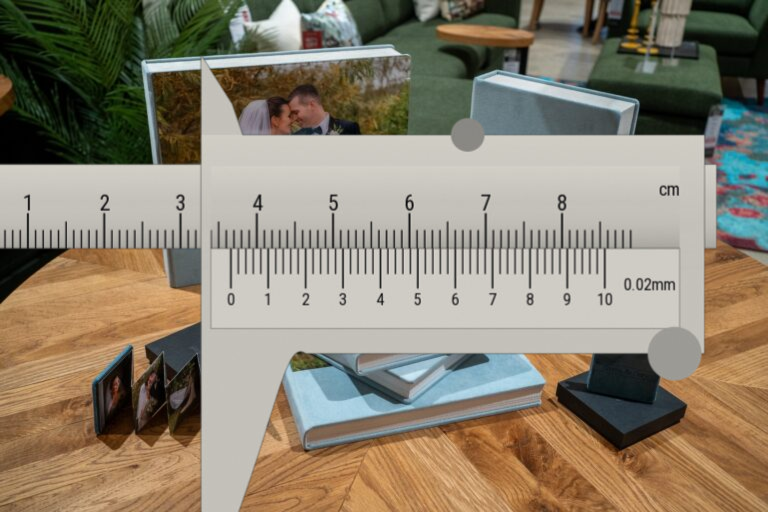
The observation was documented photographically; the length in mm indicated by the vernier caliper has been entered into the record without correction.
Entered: 36.6 mm
